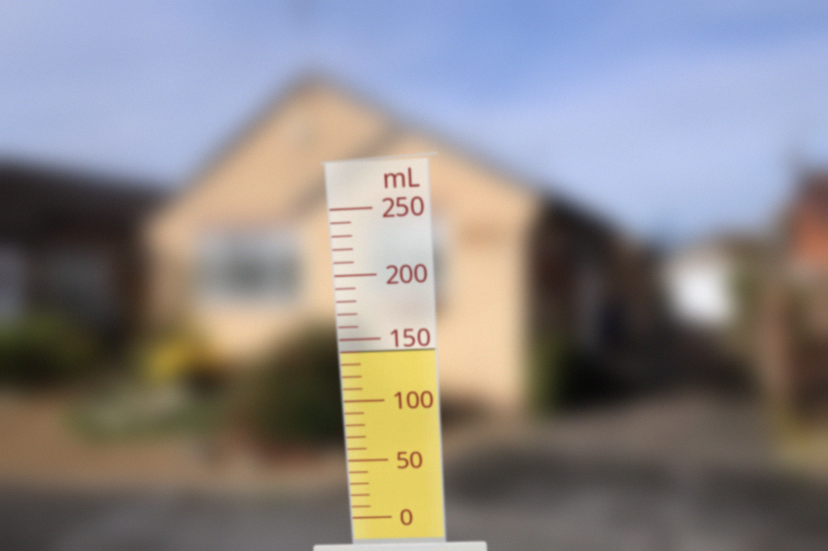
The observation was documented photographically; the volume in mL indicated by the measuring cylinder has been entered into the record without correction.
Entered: 140 mL
